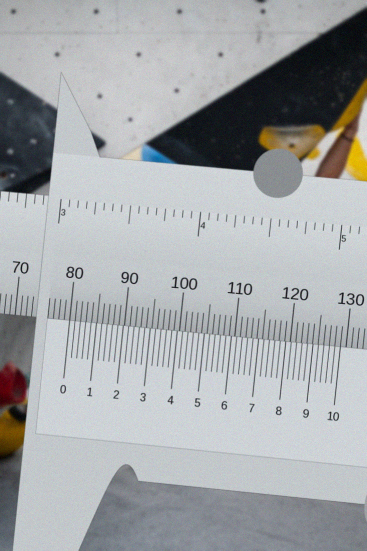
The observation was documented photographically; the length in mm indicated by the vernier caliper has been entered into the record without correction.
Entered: 80.0 mm
